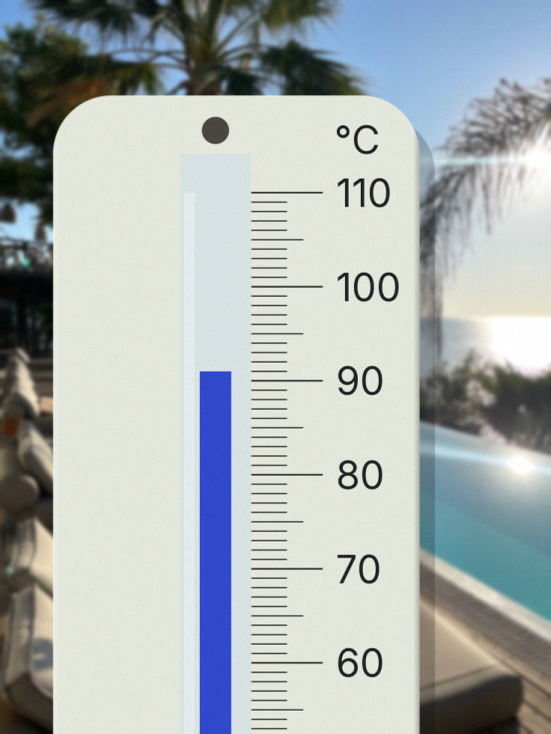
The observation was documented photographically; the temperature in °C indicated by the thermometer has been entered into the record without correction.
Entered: 91 °C
